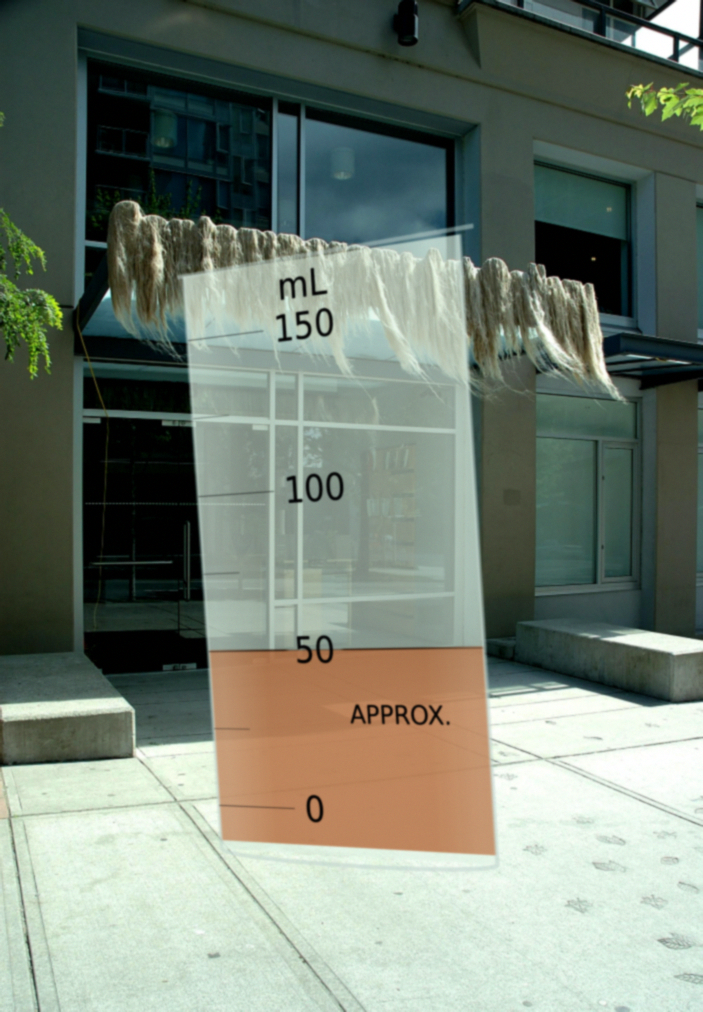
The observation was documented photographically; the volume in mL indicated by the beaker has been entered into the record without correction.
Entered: 50 mL
